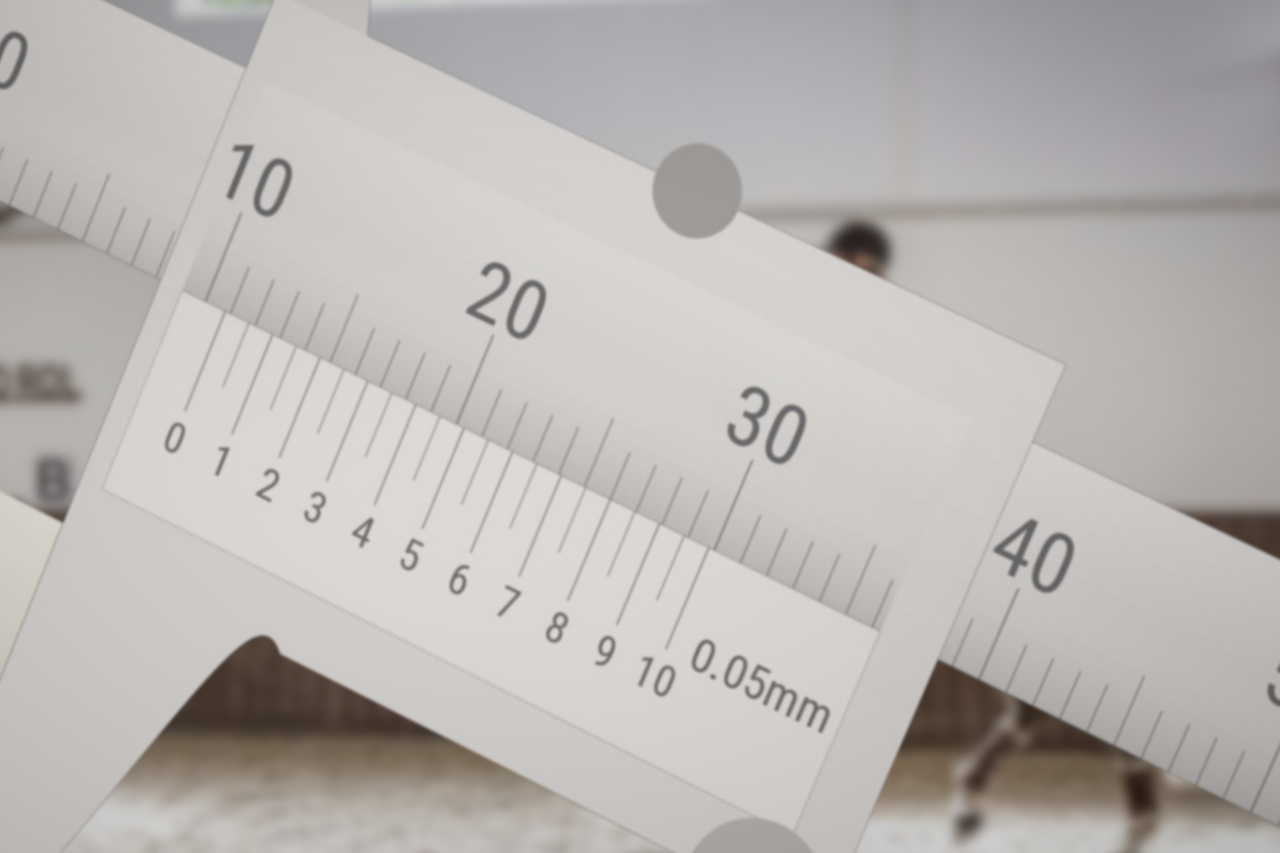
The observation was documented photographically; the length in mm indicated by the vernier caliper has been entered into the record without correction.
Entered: 10.8 mm
